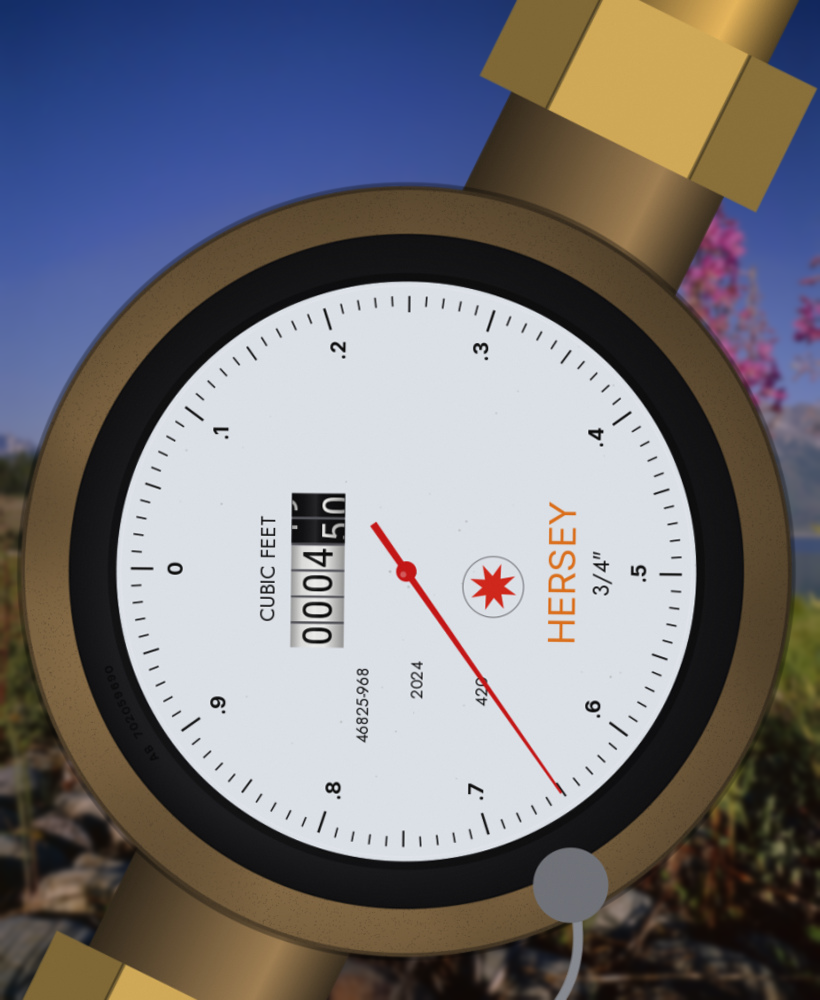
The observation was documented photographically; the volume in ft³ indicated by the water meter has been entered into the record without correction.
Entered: 449.65 ft³
